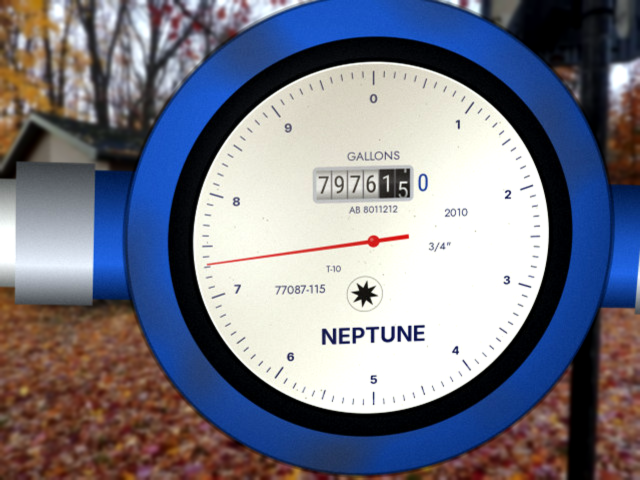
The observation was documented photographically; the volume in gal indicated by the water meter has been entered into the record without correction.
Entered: 7976147.3 gal
